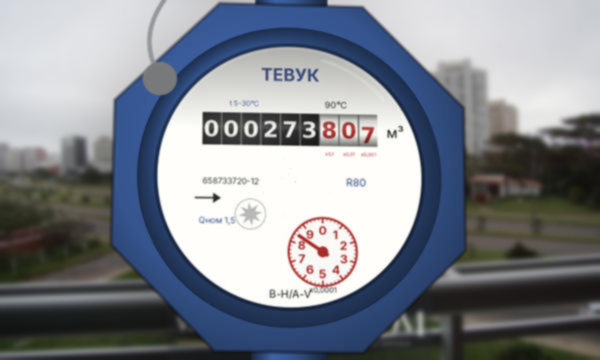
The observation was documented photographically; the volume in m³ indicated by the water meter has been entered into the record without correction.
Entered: 273.8068 m³
